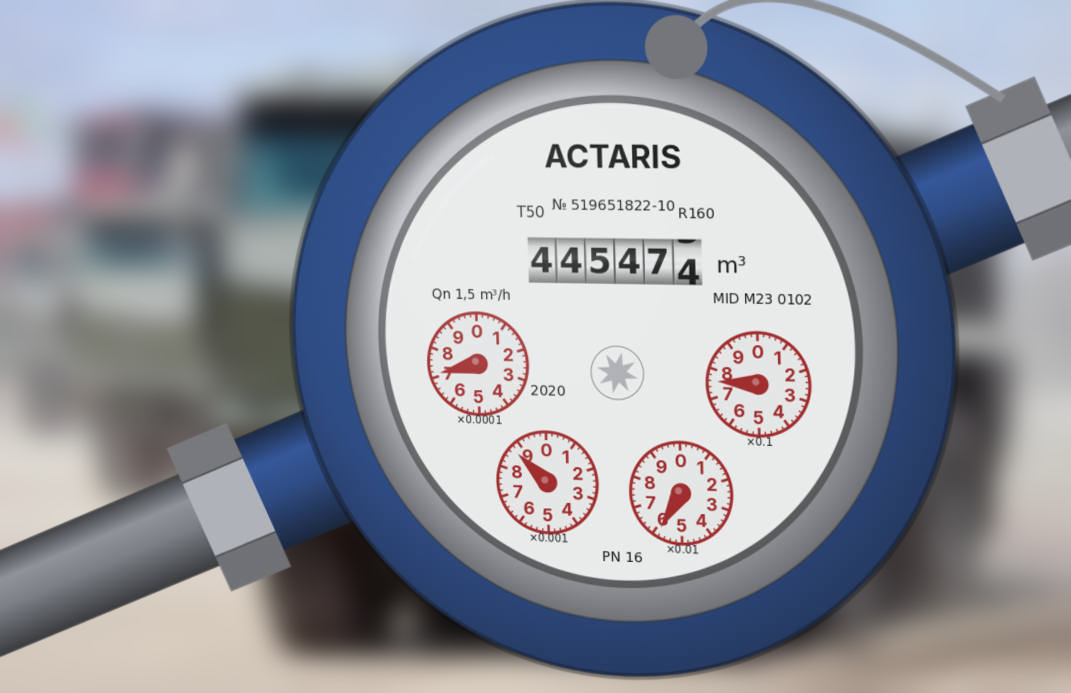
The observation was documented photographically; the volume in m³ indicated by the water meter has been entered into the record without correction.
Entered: 445473.7587 m³
